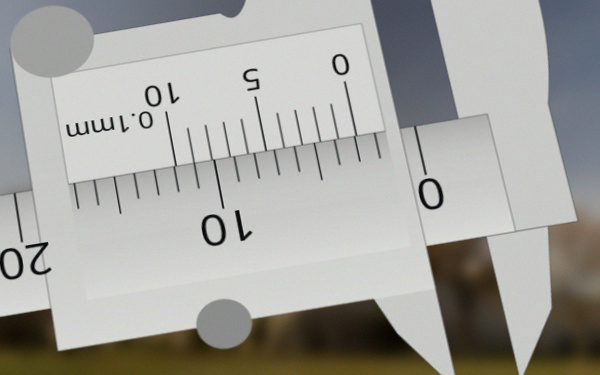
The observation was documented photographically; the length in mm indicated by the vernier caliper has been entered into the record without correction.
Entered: 2.9 mm
